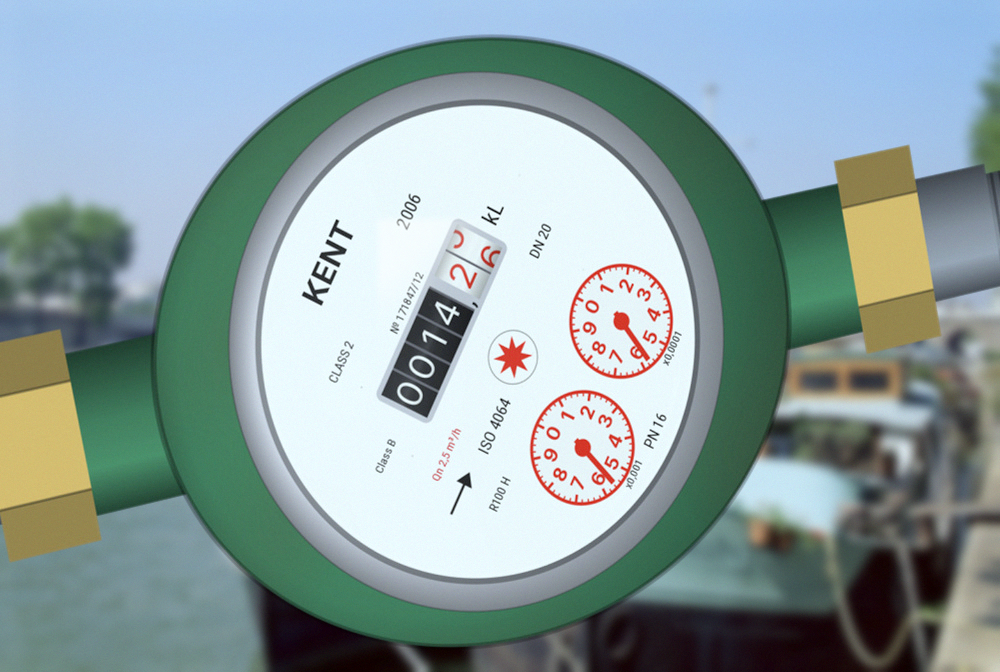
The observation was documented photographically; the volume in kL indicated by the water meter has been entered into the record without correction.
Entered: 14.2555 kL
